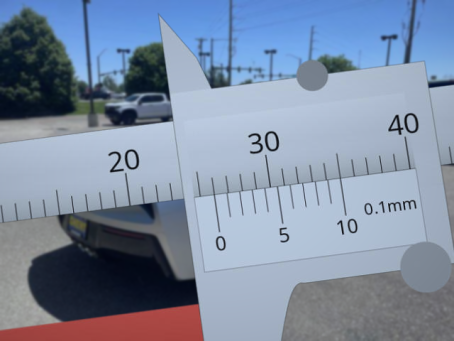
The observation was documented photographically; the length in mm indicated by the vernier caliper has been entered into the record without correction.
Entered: 26.0 mm
